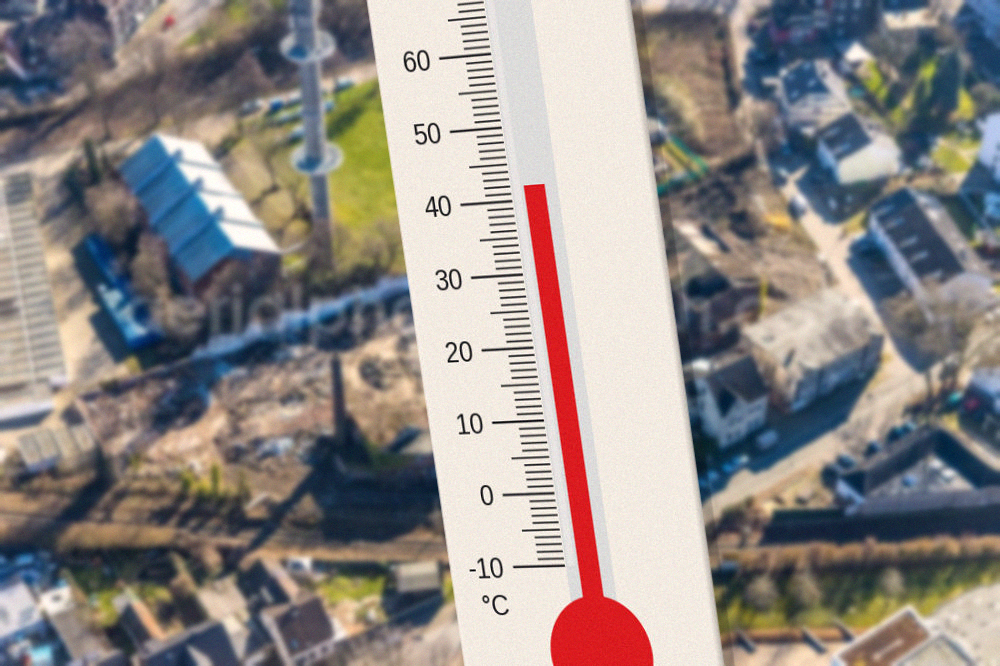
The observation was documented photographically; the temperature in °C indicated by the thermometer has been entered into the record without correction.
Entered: 42 °C
